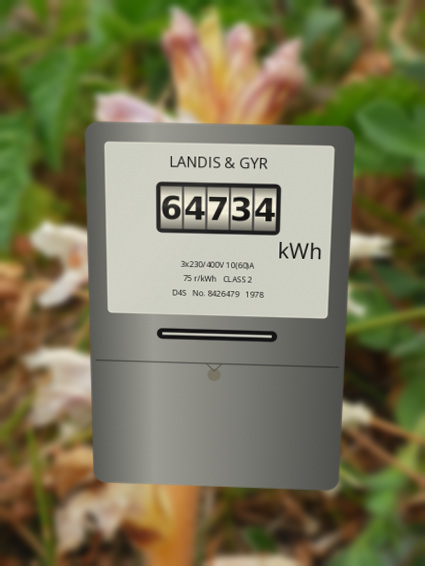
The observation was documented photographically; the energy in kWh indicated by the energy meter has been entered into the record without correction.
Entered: 64734 kWh
